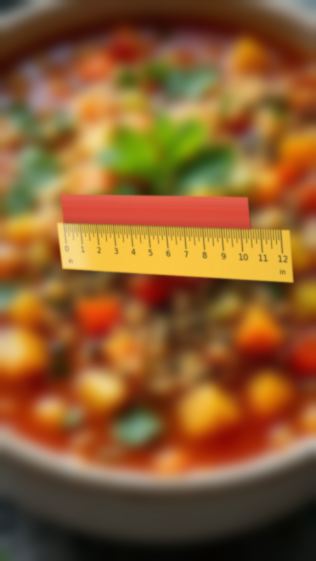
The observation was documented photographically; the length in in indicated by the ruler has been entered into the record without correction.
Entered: 10.5 in
